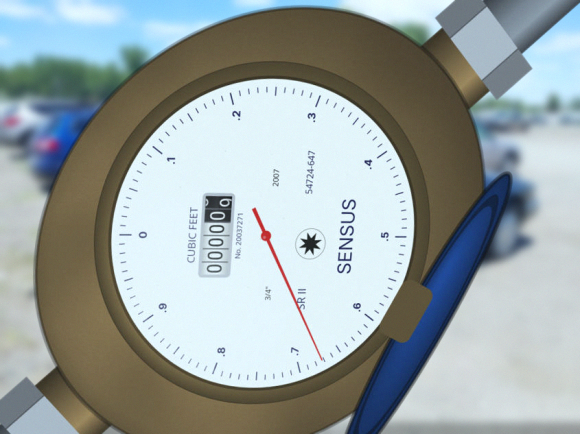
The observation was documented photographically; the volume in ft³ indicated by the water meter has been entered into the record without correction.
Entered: 8.67 ft³
